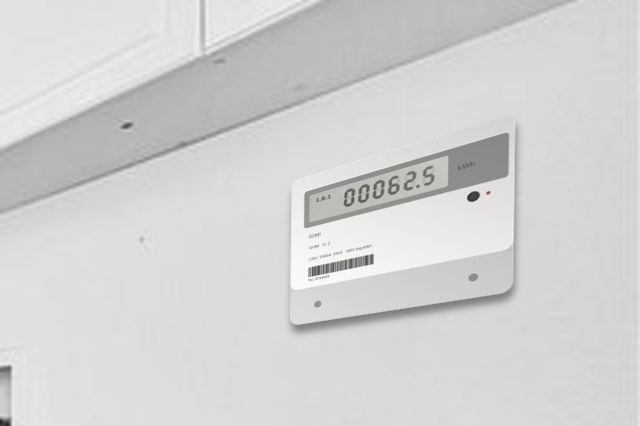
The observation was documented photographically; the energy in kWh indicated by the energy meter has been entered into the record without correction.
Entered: 62.5 kWh
